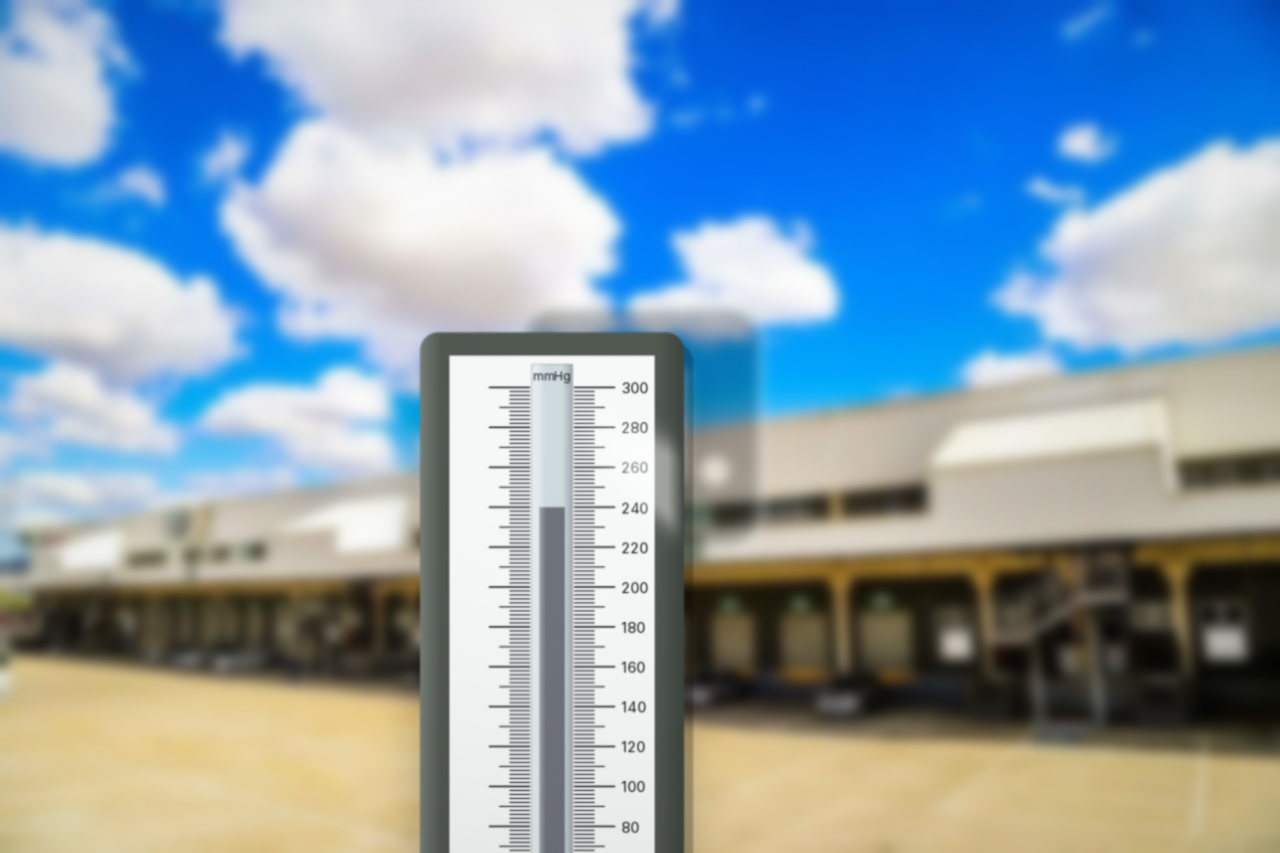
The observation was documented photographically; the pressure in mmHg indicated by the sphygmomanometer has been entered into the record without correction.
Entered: 240 mmHg
